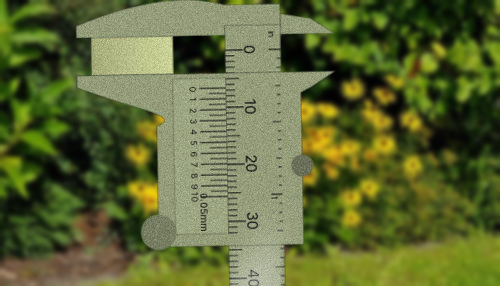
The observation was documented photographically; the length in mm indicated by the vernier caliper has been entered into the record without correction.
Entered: 6.6 mm
